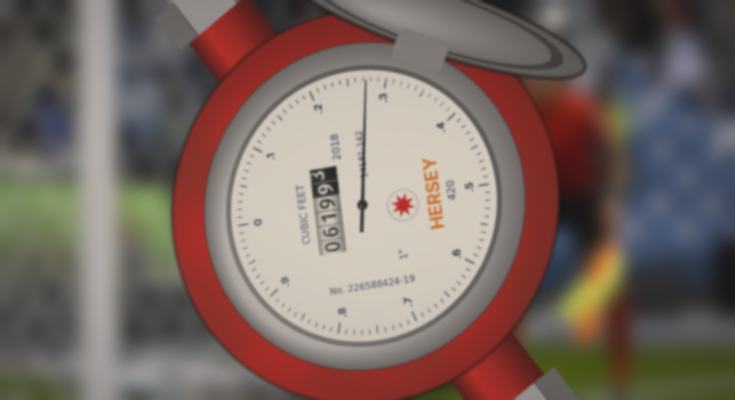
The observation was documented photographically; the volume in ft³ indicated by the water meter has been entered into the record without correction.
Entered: 61993.27 ft³
